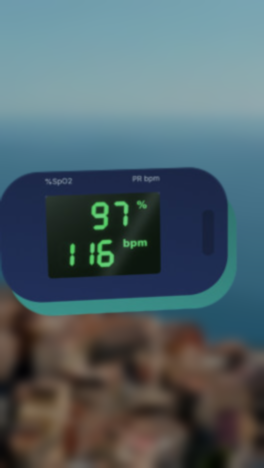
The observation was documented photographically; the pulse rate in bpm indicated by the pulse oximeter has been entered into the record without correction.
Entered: 116 bpm
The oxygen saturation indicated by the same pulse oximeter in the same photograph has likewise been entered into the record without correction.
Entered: 97 %
